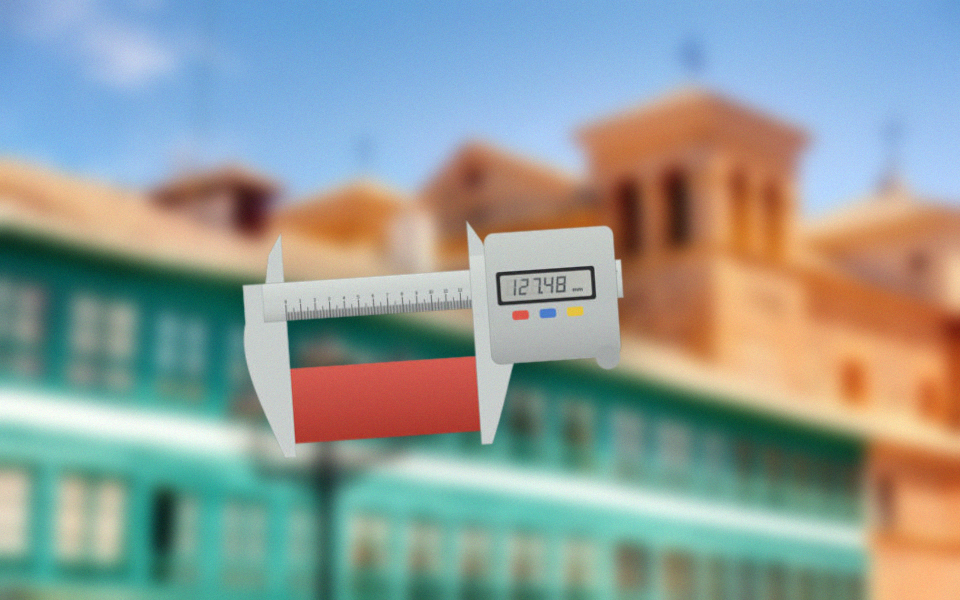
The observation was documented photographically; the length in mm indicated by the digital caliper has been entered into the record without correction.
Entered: 127.48 mm
